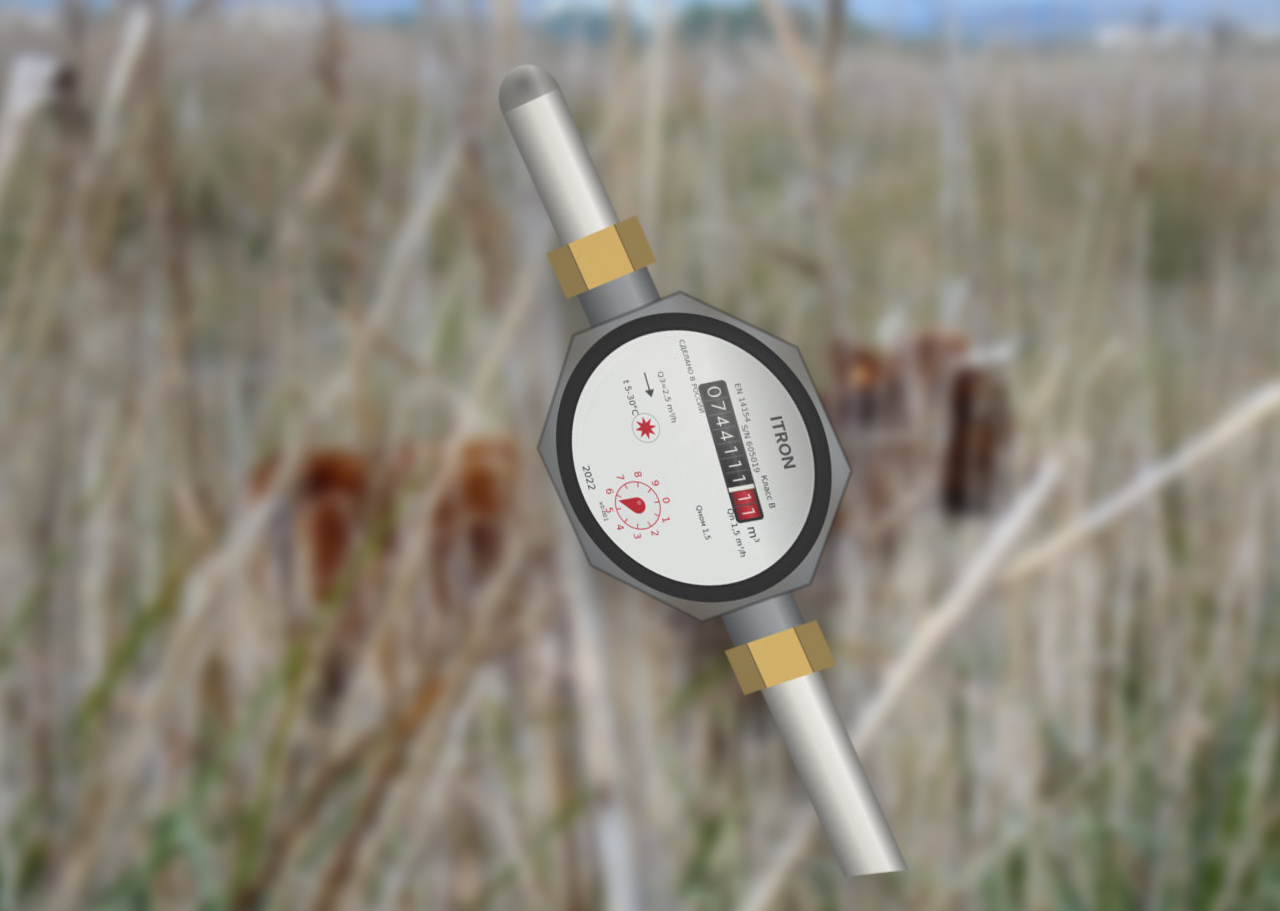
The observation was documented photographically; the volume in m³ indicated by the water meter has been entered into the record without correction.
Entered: 744111.115 m³
